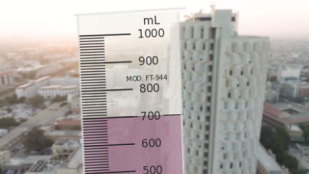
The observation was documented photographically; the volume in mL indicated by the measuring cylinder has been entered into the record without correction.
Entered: 700 mL
